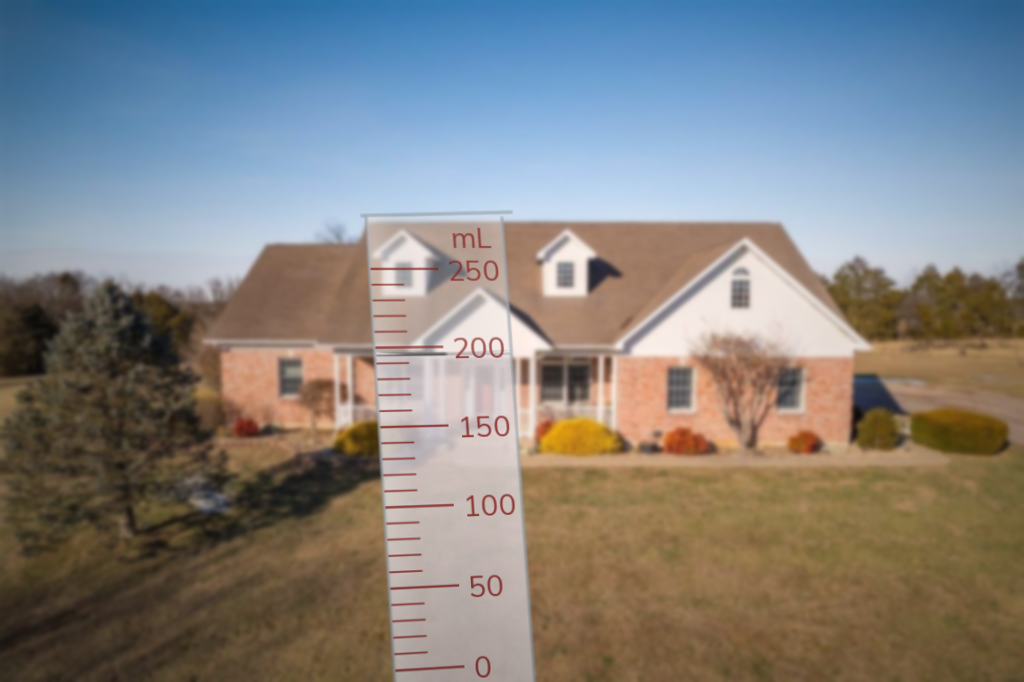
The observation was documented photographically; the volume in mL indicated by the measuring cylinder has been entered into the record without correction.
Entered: 195 mL
